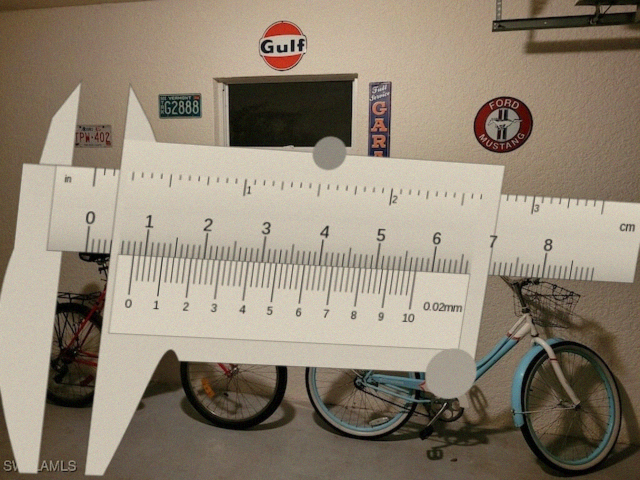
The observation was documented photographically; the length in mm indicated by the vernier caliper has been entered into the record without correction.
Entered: 8.0 mm
